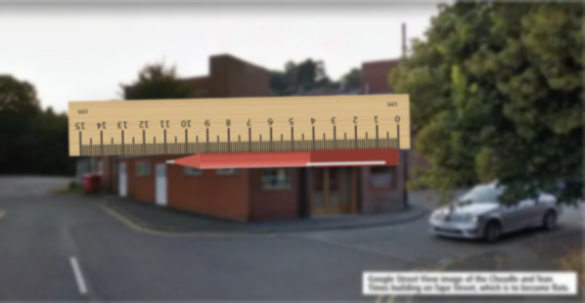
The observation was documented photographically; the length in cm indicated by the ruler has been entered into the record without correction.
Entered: 11 cm
